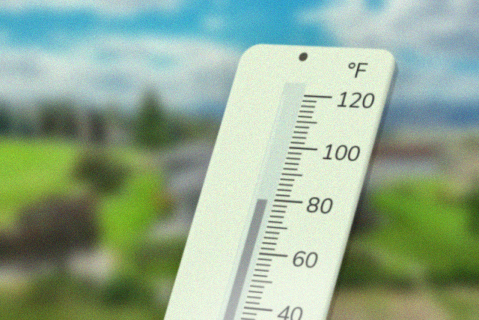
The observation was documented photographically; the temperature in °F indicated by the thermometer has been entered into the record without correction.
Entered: 80 °F
